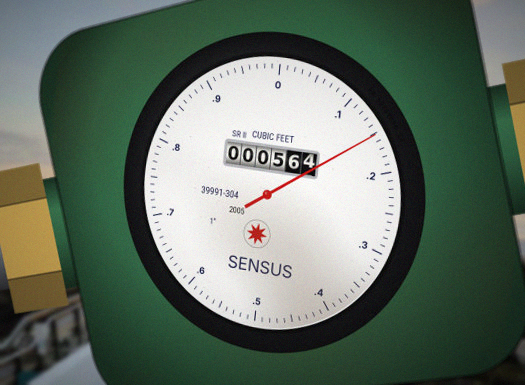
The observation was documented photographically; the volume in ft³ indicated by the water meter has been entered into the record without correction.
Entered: 564.15 ft³
